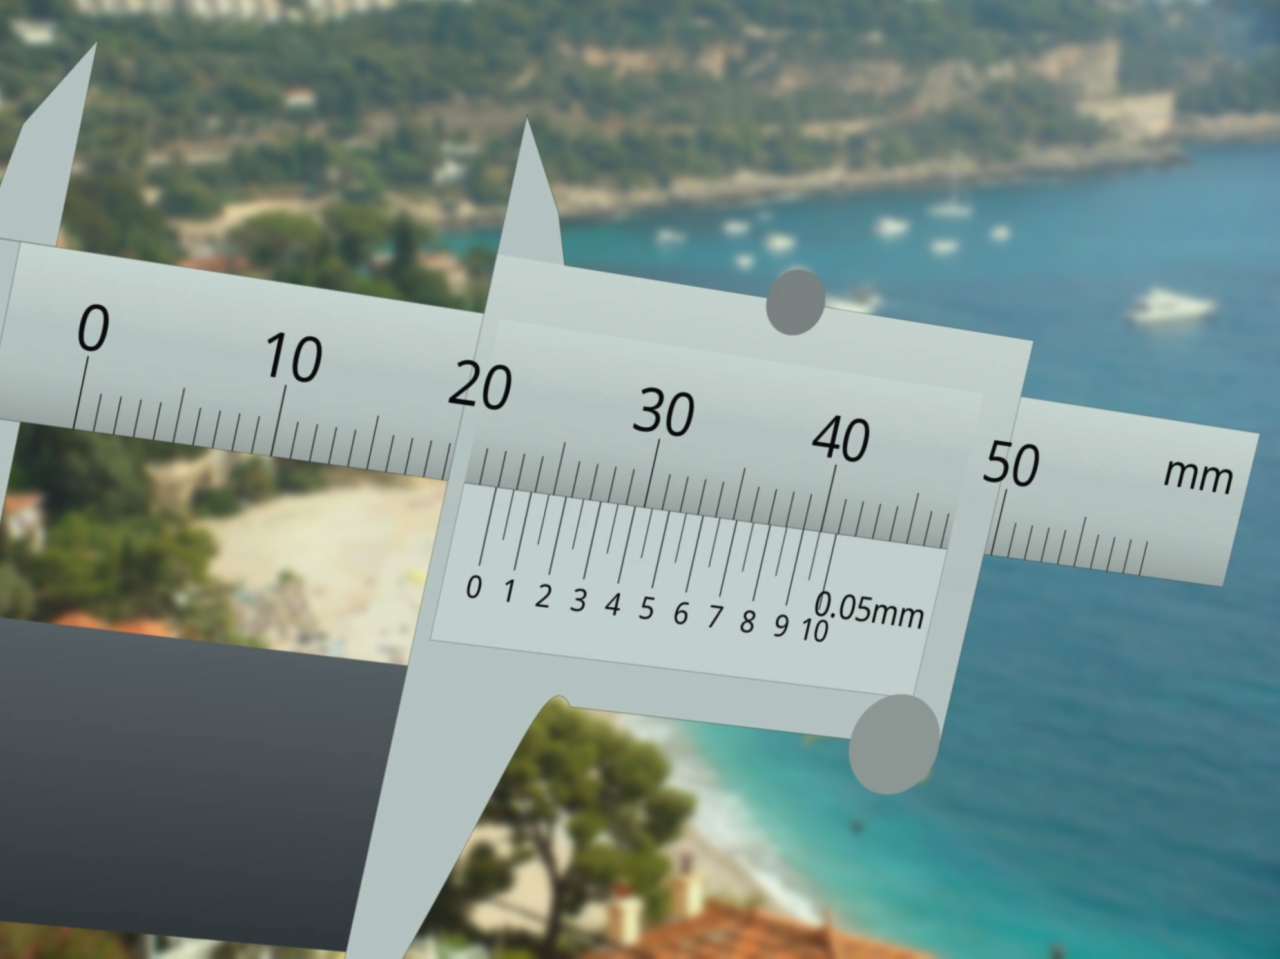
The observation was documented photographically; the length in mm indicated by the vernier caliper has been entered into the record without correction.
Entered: 21.9 mm
